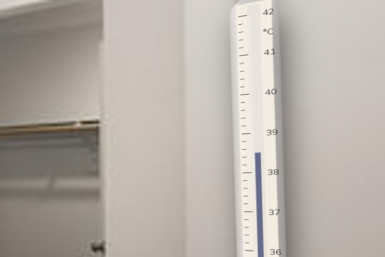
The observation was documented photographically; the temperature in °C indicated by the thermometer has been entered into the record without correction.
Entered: 38.5 °C
